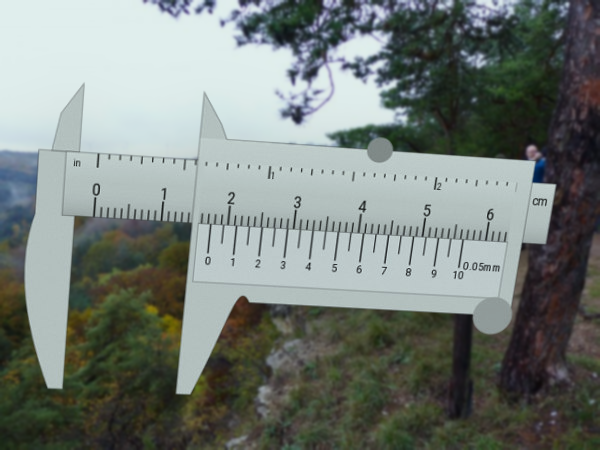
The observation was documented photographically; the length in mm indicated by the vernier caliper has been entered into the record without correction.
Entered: 17.4 mm
